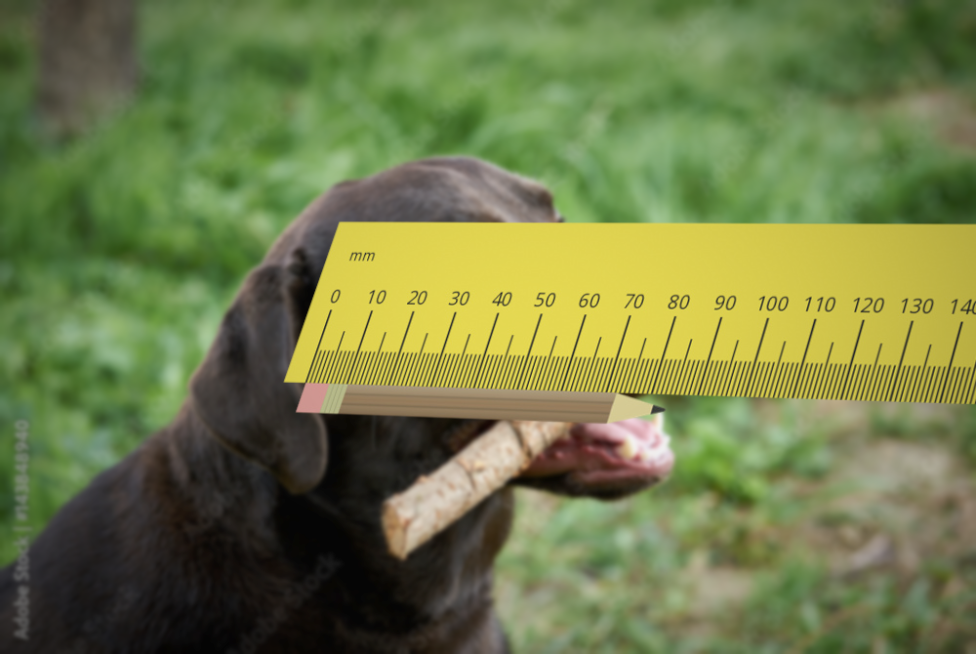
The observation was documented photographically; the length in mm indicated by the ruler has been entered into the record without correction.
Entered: 84 mm
